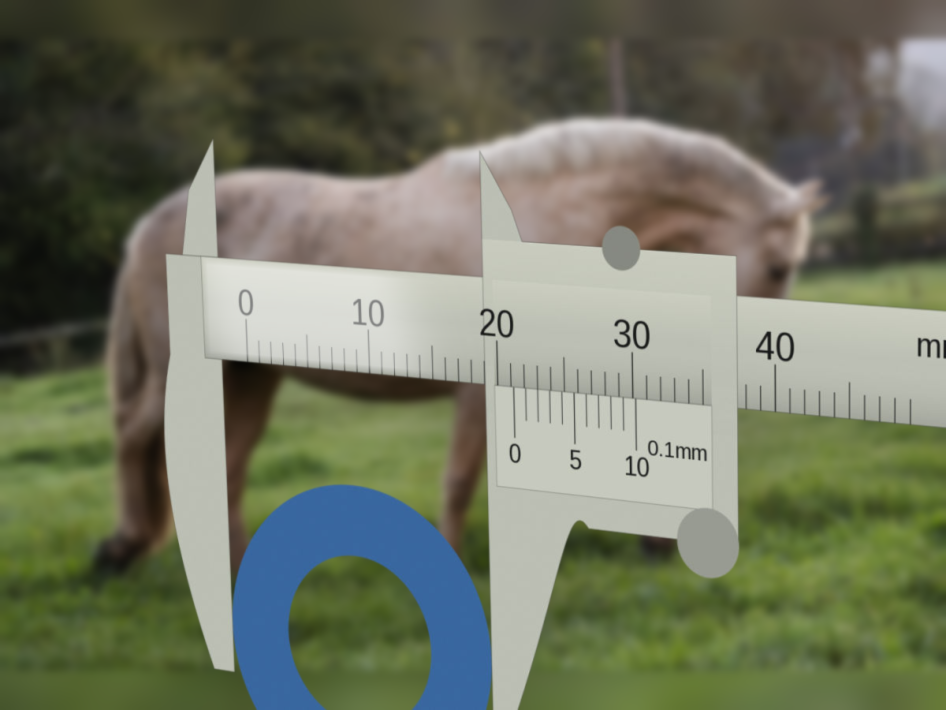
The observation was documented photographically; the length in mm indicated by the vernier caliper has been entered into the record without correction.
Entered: 21.2 mm
